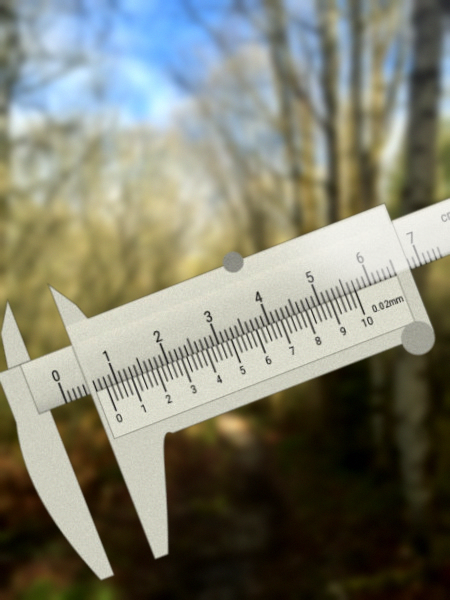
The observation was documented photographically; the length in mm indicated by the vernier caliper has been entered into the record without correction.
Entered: 8.0 mm
